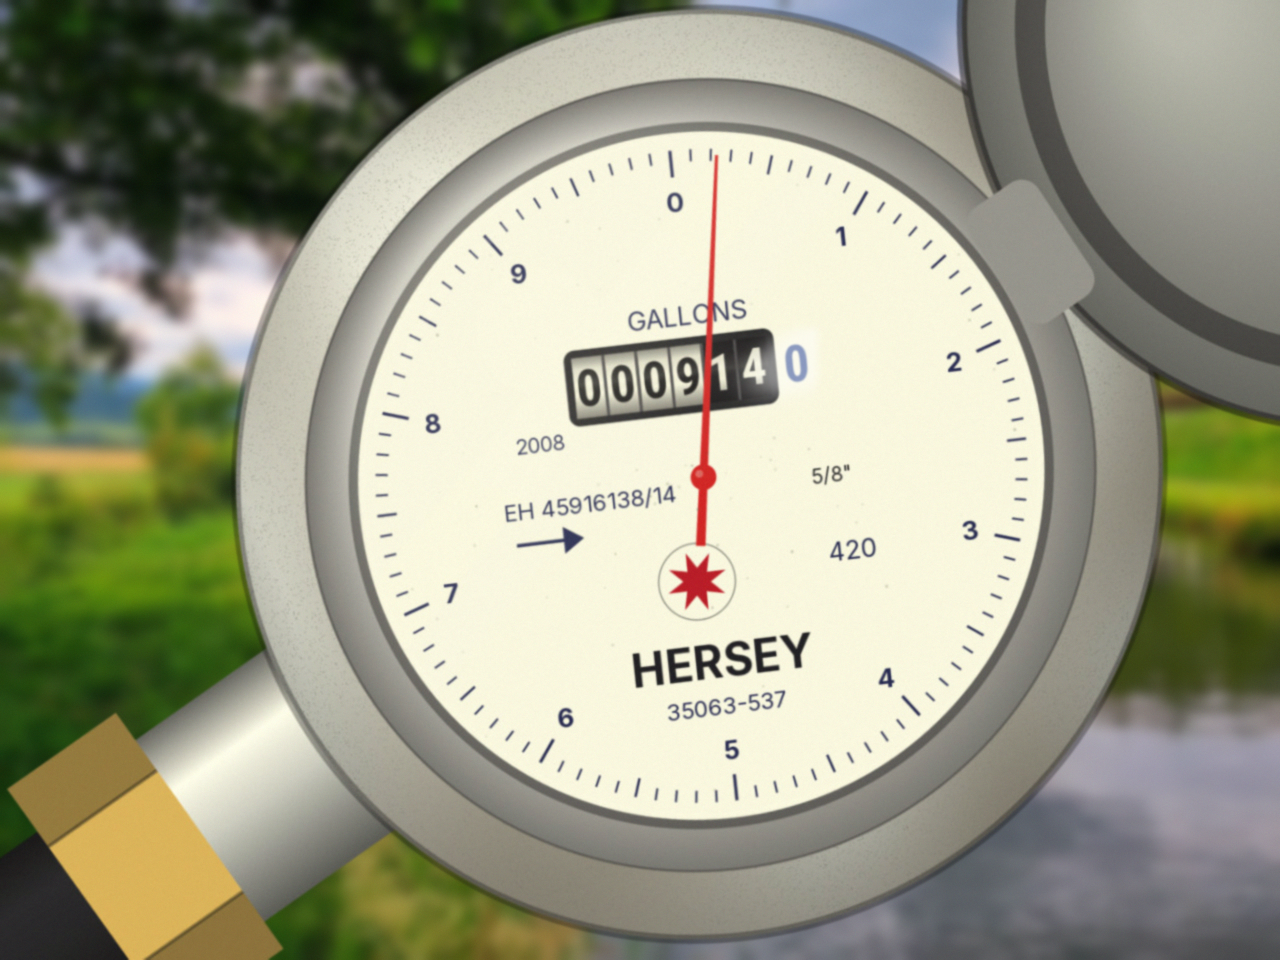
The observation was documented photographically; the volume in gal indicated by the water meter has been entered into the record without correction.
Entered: 9140.2 gal
